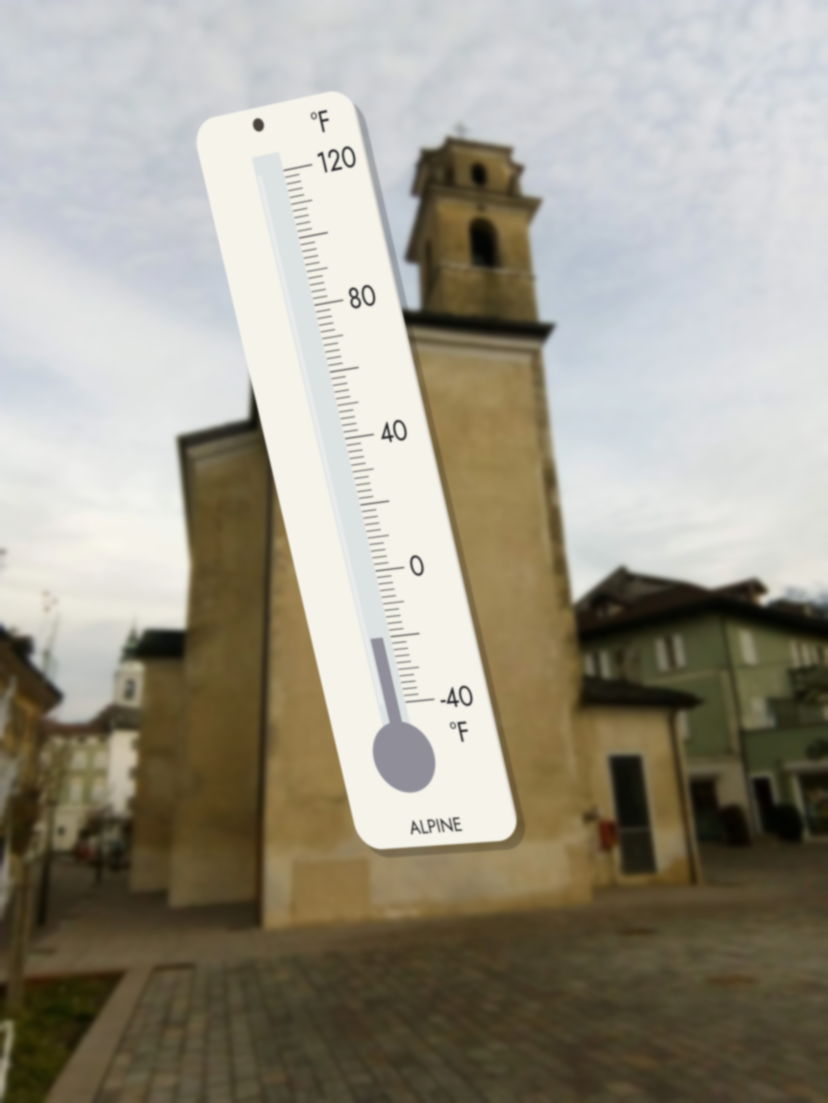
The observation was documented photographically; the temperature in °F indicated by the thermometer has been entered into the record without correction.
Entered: -20 °F
